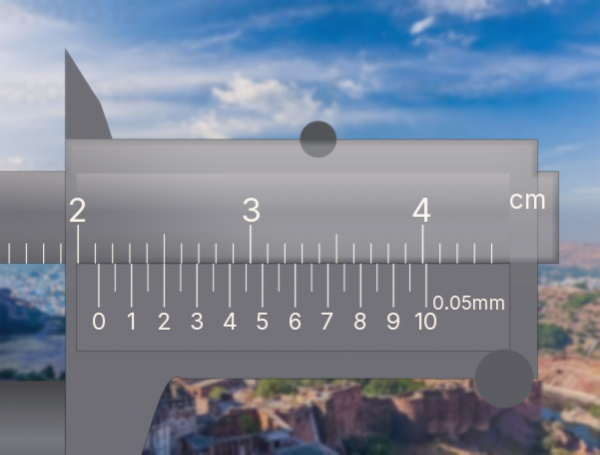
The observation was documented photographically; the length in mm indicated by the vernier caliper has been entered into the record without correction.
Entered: 21.2 mm
